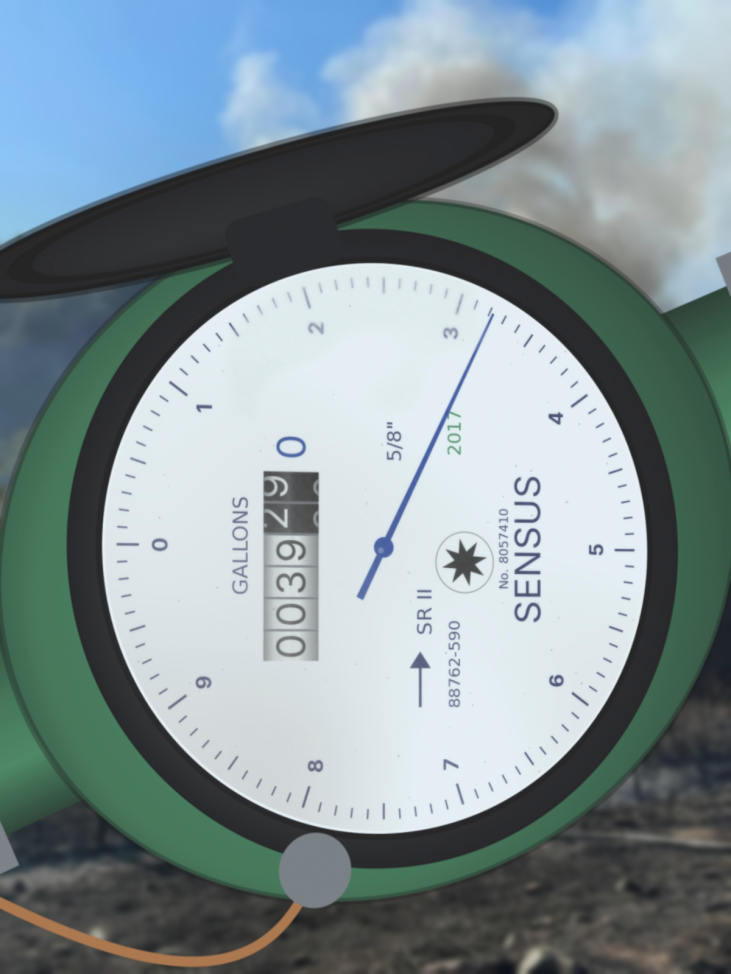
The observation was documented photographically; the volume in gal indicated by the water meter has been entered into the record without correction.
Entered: 39293.2 gal
